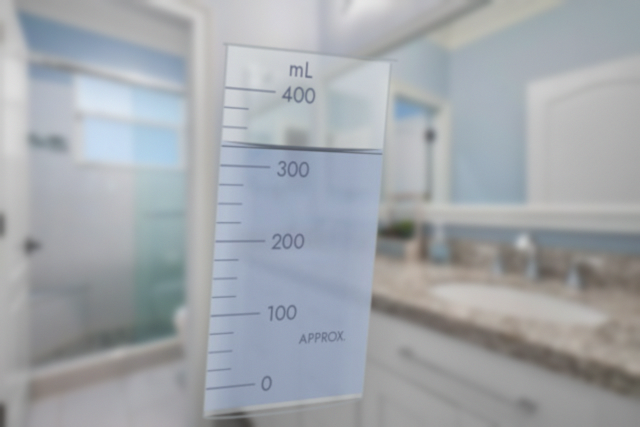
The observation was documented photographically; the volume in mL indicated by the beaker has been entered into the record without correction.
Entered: 325 mL
